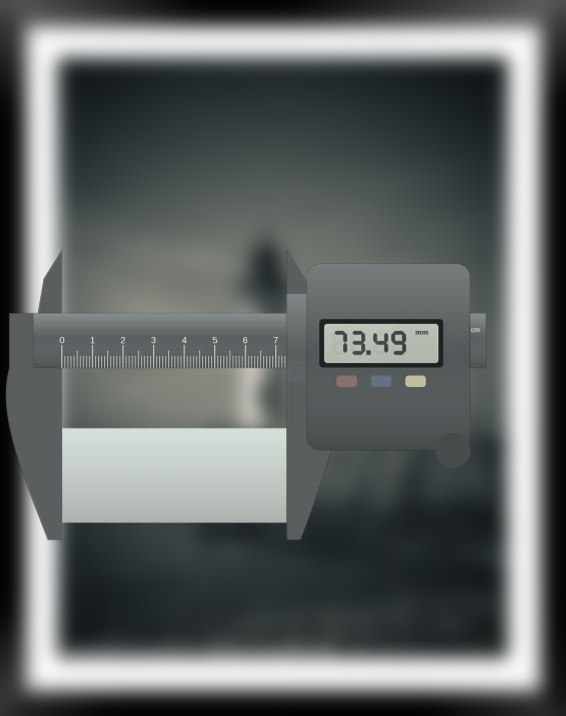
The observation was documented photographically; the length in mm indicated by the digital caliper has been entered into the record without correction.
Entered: 73.49 mm
